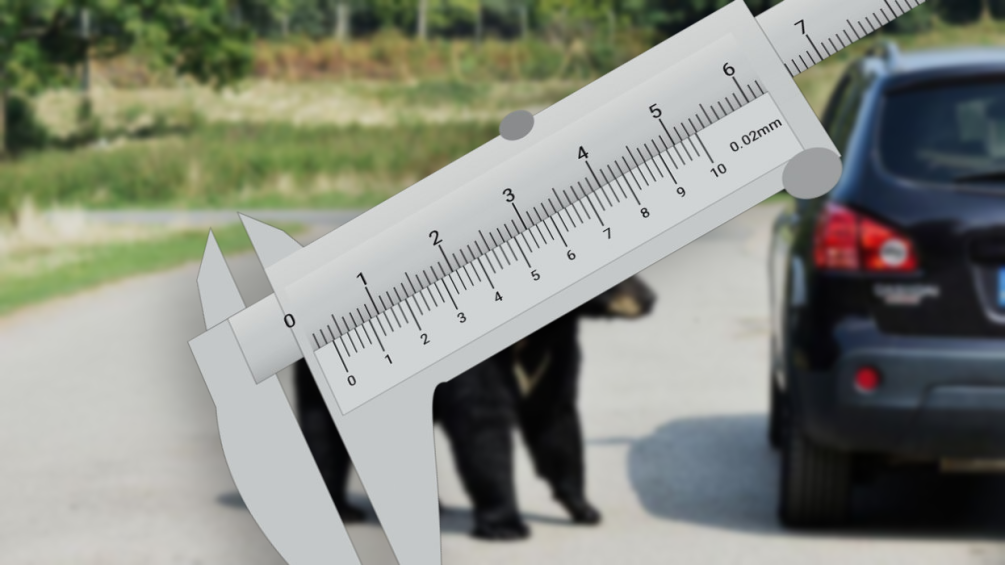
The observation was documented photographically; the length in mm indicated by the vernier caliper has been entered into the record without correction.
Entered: 3.8 mm
